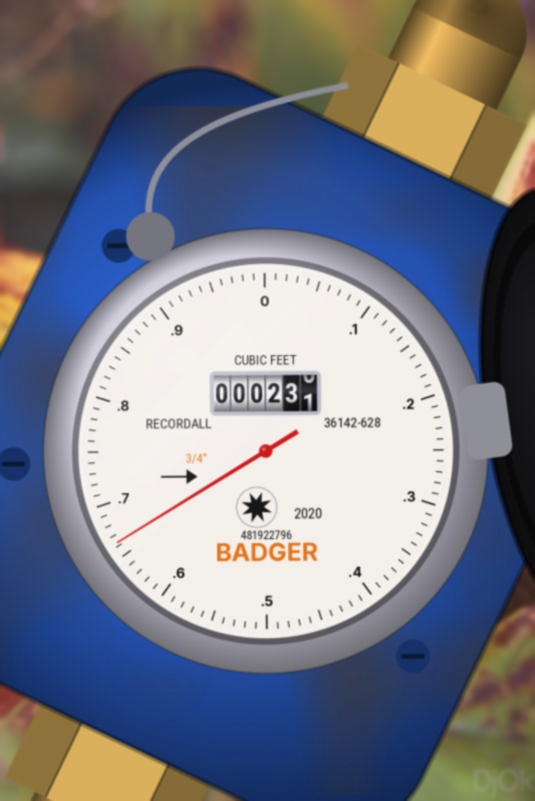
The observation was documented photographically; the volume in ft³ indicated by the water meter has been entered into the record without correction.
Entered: 230.66 ft³
